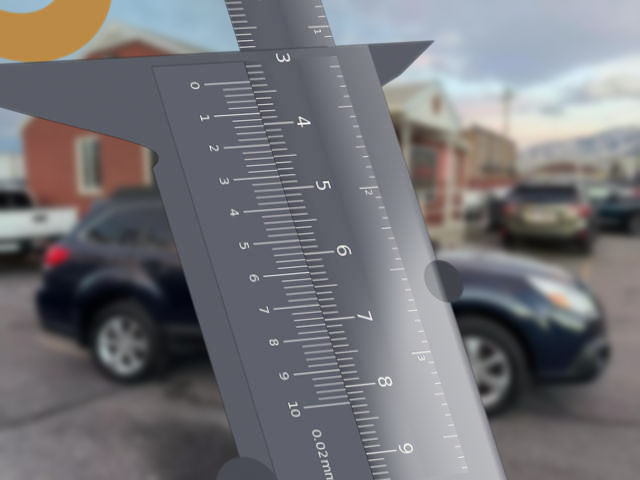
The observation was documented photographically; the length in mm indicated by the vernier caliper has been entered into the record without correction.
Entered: 33.4 mm
